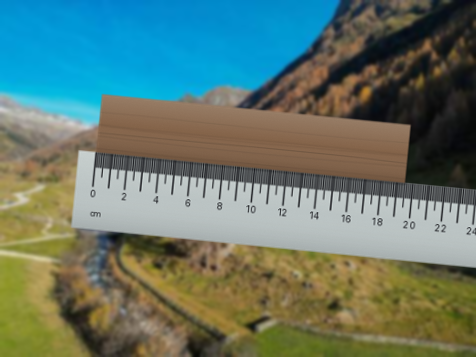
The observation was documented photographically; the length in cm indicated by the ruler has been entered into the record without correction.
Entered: 19.5 cm
